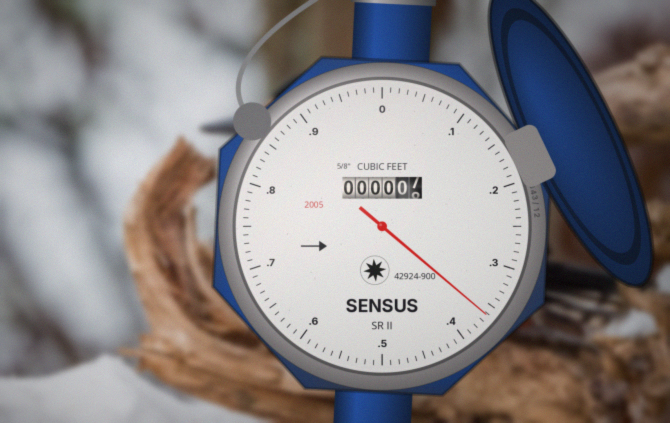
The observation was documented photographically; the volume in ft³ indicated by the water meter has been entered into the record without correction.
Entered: 7.36 ft³
